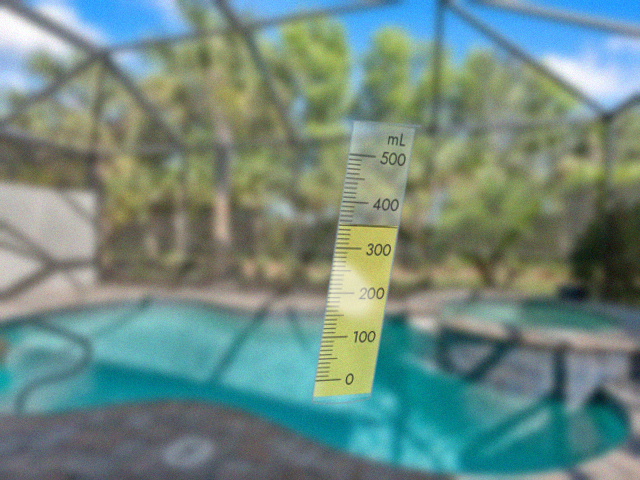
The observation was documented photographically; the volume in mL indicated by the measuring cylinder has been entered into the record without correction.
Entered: 350 mL
